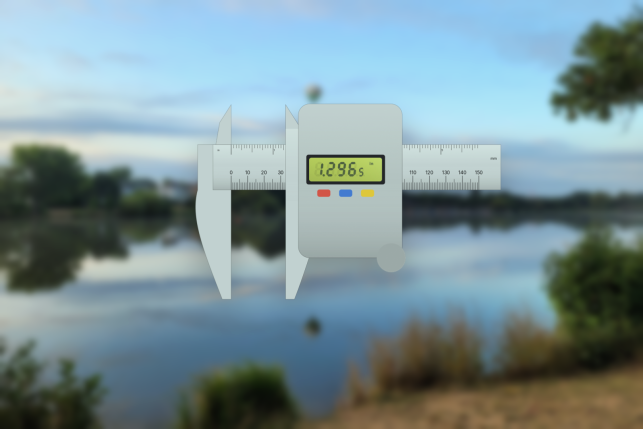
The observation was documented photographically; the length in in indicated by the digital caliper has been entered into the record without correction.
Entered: 1.2965 in
